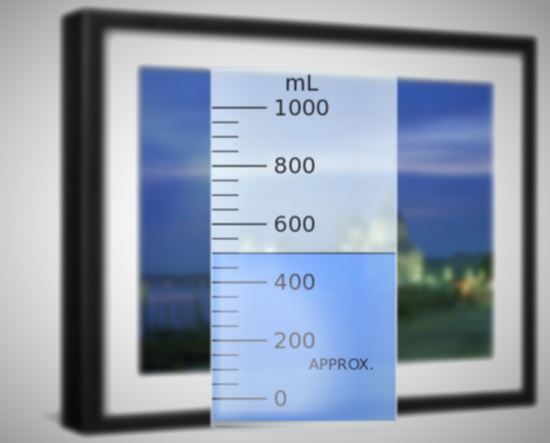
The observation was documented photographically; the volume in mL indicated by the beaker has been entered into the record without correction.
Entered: 500 mL
